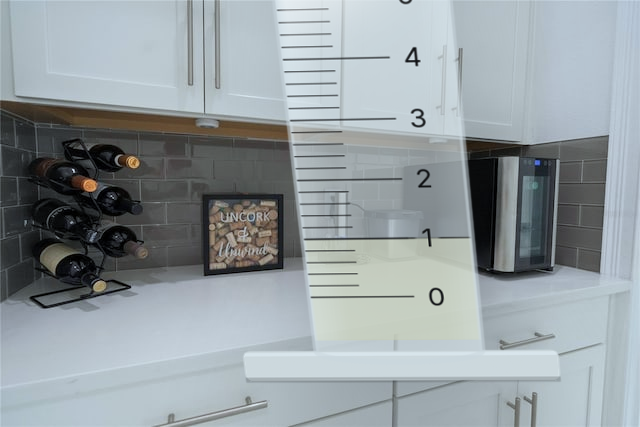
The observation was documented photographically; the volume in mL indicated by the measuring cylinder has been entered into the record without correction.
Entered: 1 mL
